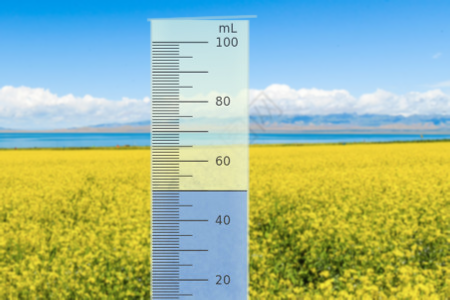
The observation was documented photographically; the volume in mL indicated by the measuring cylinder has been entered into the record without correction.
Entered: 50 mL
